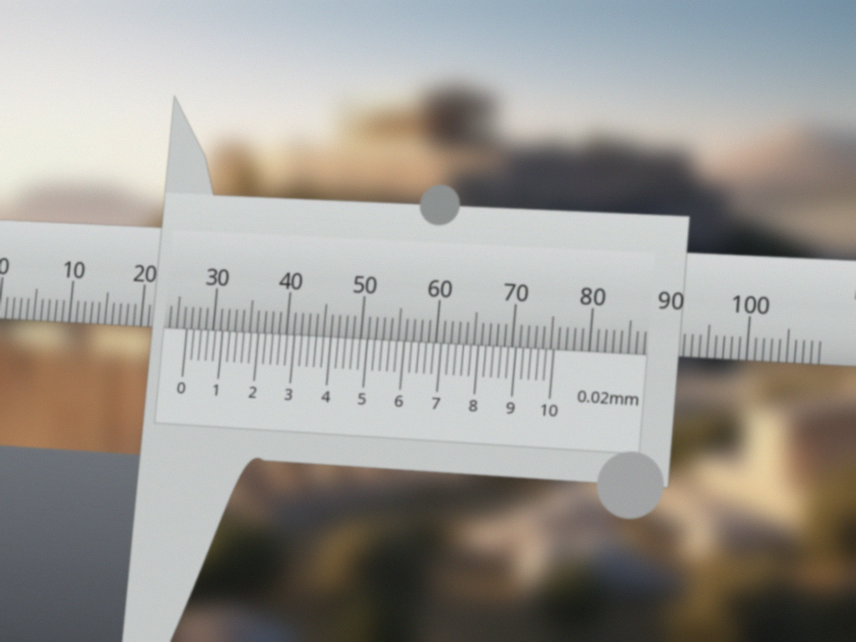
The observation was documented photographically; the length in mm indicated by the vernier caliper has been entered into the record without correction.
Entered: 26.4 mm
